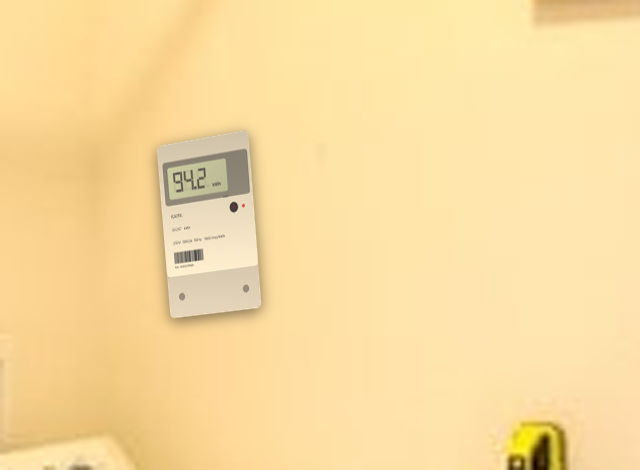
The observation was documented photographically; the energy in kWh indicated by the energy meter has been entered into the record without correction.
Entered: 94.2 kWh
